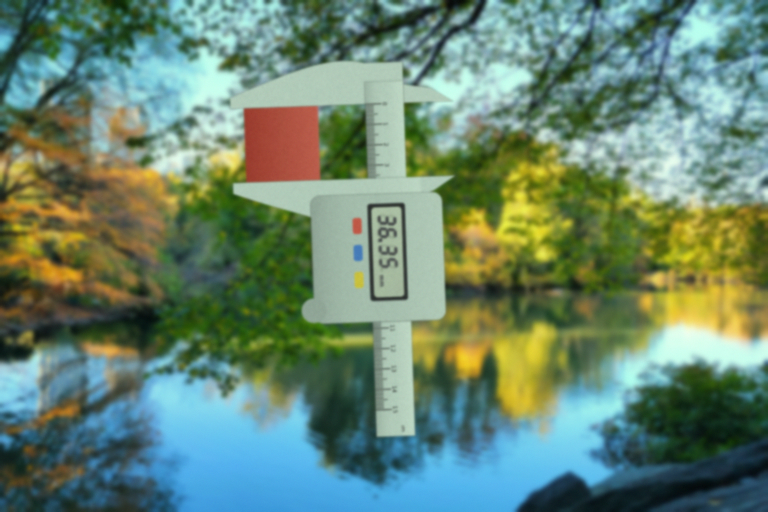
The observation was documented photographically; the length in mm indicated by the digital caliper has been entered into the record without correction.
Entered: 36.35 mm
